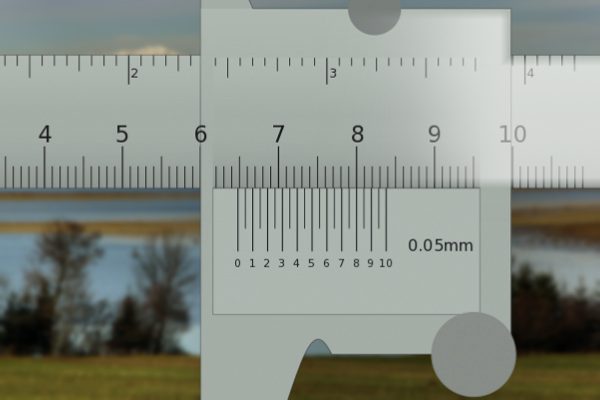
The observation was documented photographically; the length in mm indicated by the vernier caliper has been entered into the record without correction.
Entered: 64.8 mm
